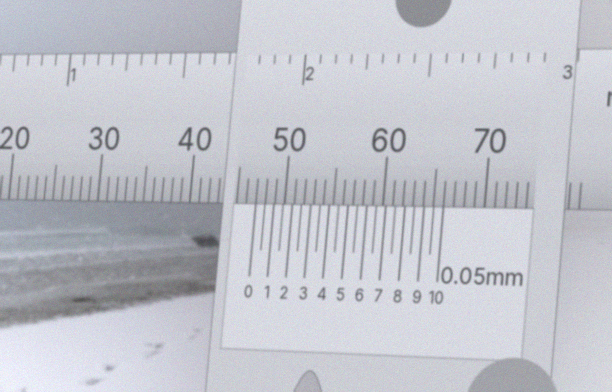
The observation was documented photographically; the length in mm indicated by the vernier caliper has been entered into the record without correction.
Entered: 47.0 mm
